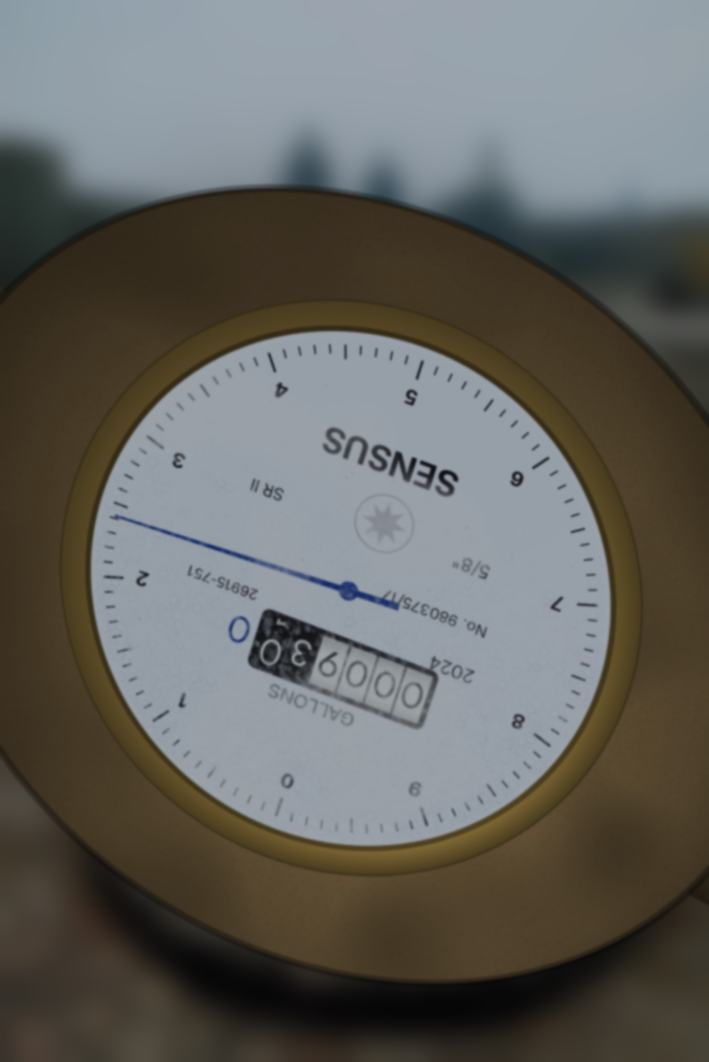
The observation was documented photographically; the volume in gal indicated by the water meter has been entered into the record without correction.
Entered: 9302.4 gal
